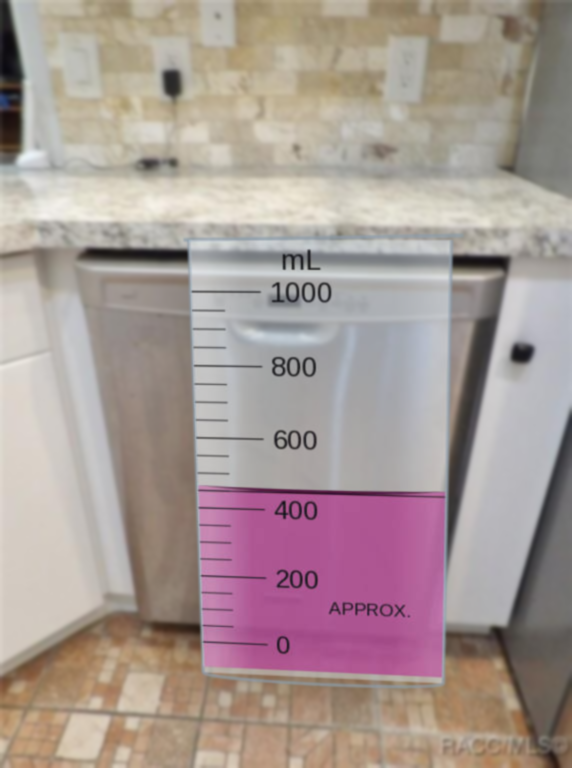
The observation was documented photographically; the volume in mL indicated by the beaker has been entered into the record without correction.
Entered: 450 mL
